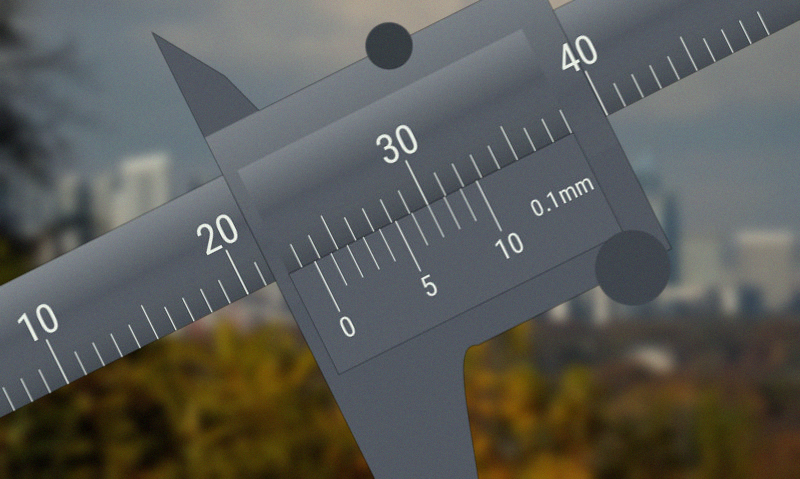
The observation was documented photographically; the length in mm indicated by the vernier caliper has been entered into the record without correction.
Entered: 23.7 mm
